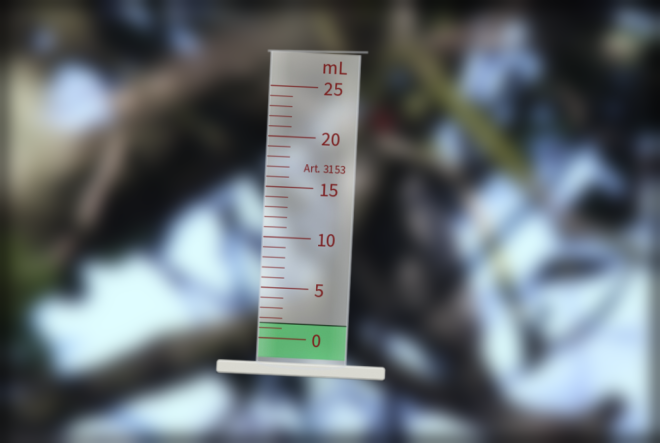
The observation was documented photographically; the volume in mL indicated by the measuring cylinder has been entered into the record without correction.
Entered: 1.5 mL
